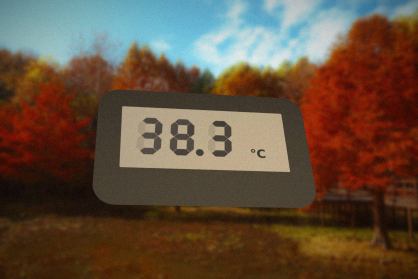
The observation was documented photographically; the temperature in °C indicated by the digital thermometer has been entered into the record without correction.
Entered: 38.3 °C
